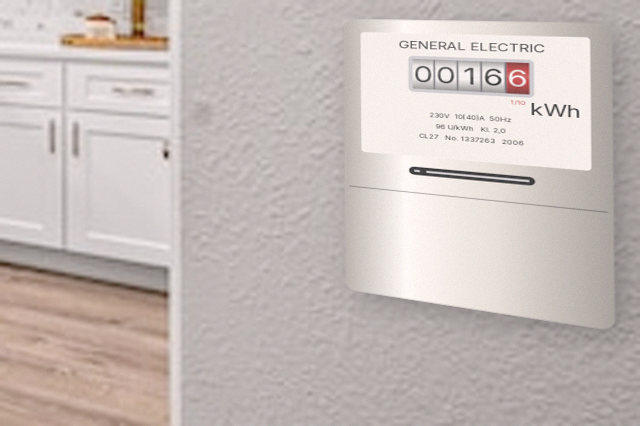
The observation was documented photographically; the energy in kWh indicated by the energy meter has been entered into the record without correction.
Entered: 16.6 kWh
